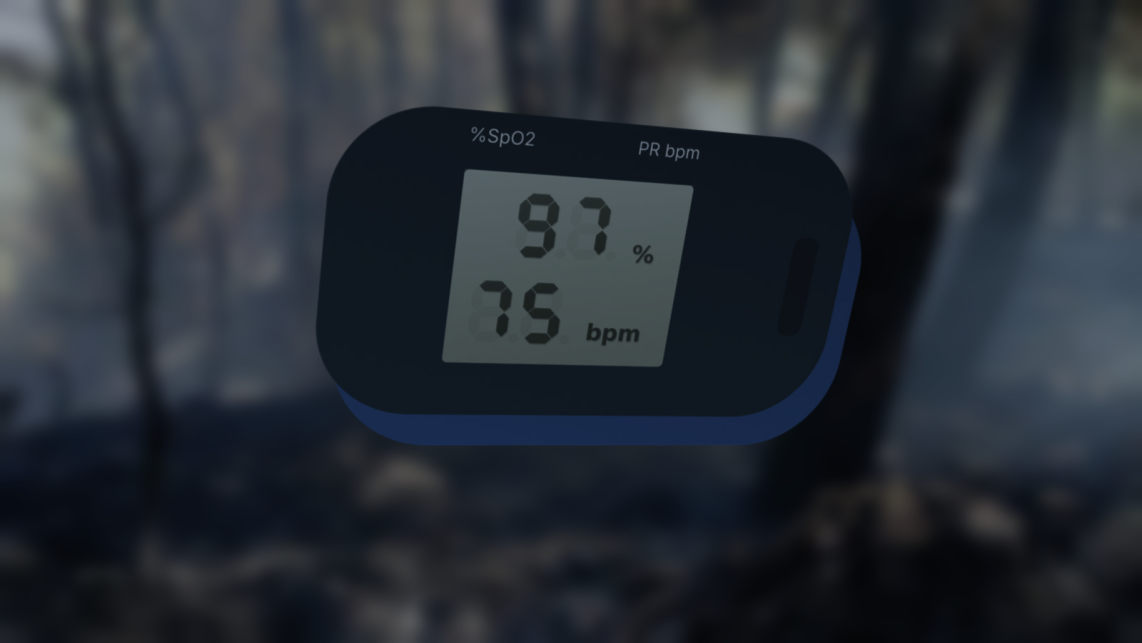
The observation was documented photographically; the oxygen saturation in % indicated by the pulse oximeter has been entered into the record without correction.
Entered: 97 %
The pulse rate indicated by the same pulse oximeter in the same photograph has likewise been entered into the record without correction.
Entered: 75 bpm
